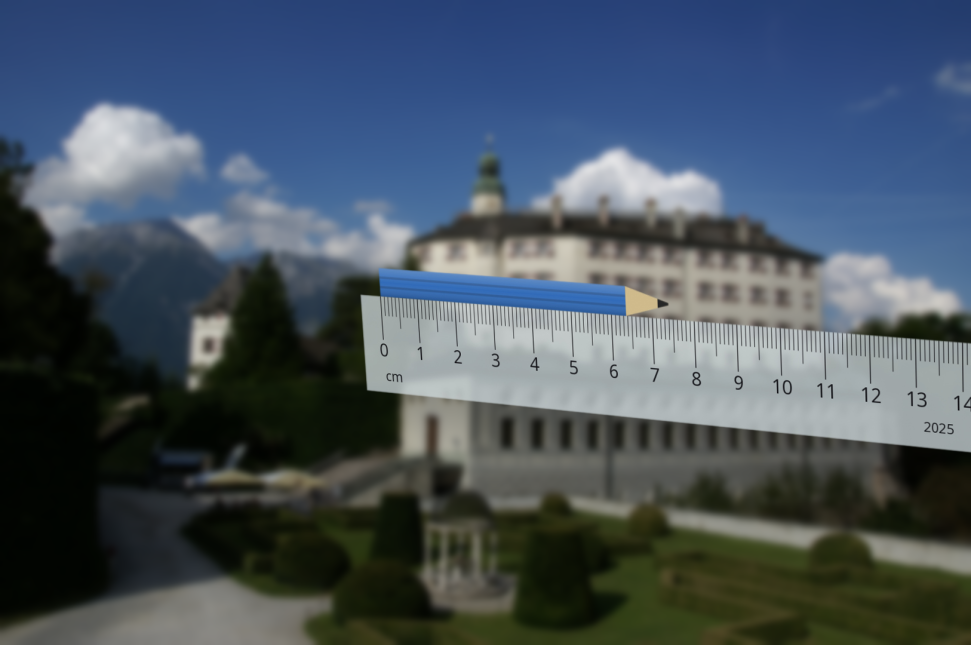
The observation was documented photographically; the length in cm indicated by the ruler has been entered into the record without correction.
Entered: 7.4 cm
